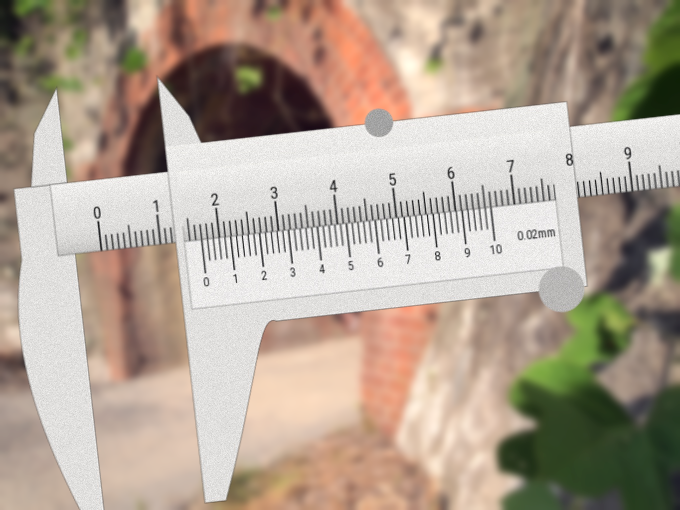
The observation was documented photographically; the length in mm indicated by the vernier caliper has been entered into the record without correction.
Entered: 17.0 mm
